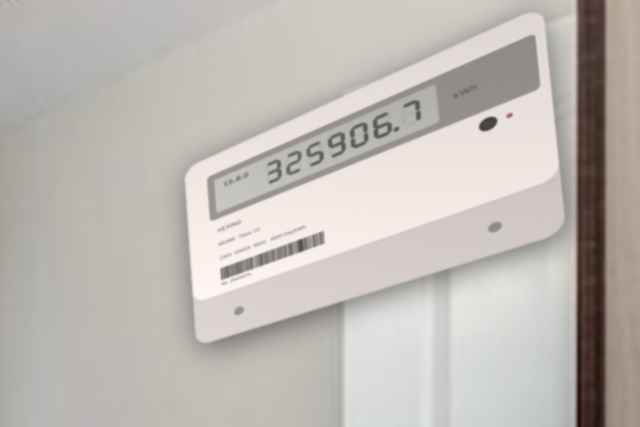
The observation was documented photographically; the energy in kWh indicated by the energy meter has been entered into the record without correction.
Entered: 325906.7 kWh
